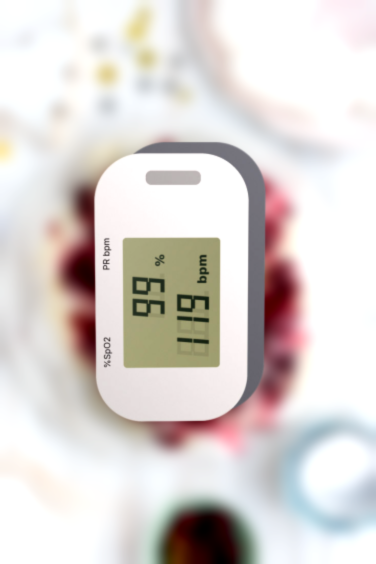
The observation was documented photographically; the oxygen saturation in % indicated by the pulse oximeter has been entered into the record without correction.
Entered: 99 %
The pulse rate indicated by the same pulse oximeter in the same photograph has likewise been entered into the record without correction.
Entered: 119 bpm
